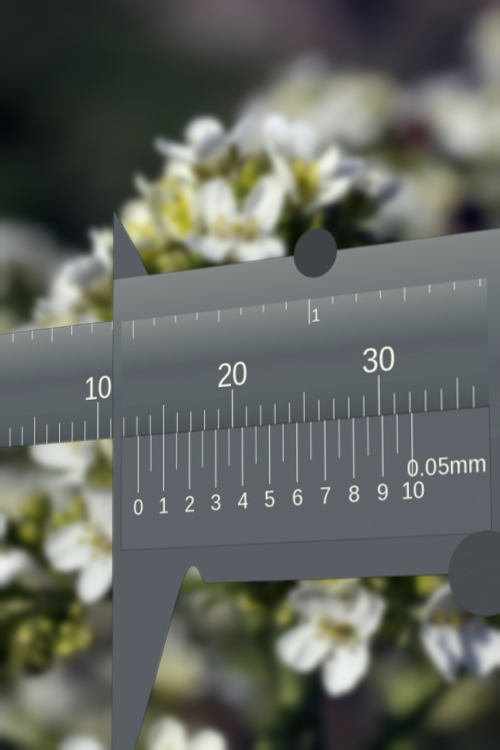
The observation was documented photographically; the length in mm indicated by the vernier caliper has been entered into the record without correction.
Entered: 13.1 mm
